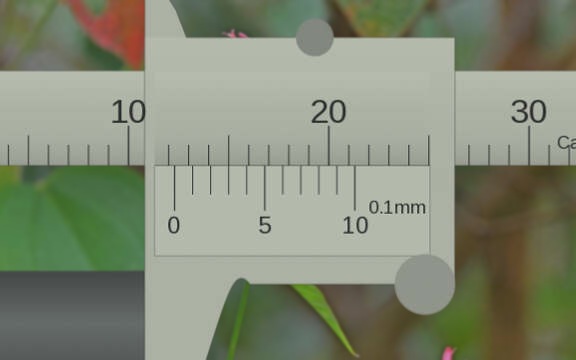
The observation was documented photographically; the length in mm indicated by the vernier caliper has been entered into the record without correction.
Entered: 12.3 mm
